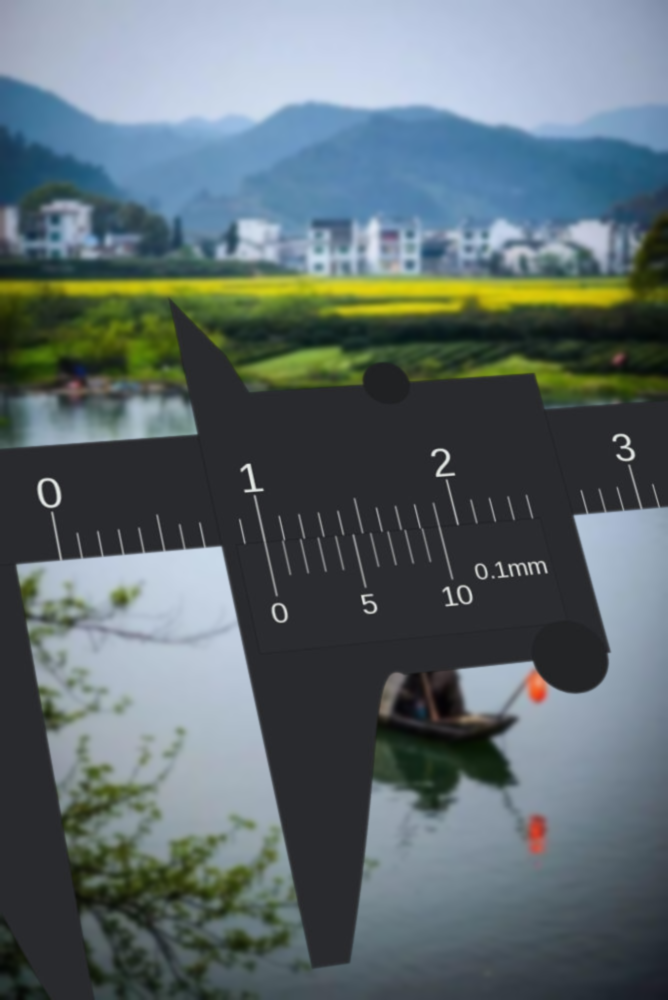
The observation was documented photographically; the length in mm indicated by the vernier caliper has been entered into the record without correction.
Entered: 10.0 mm
